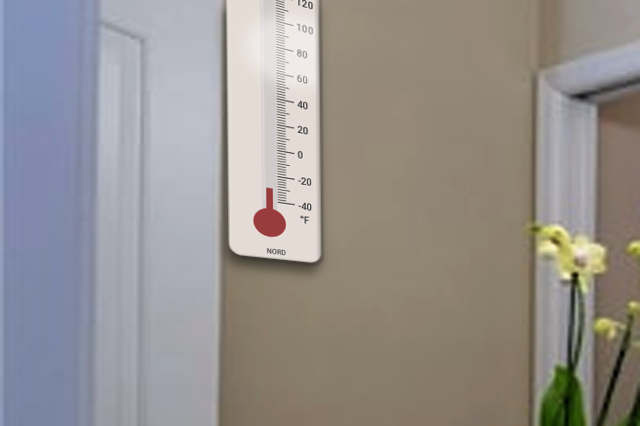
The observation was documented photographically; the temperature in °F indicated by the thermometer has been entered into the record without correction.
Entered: -30 °F
